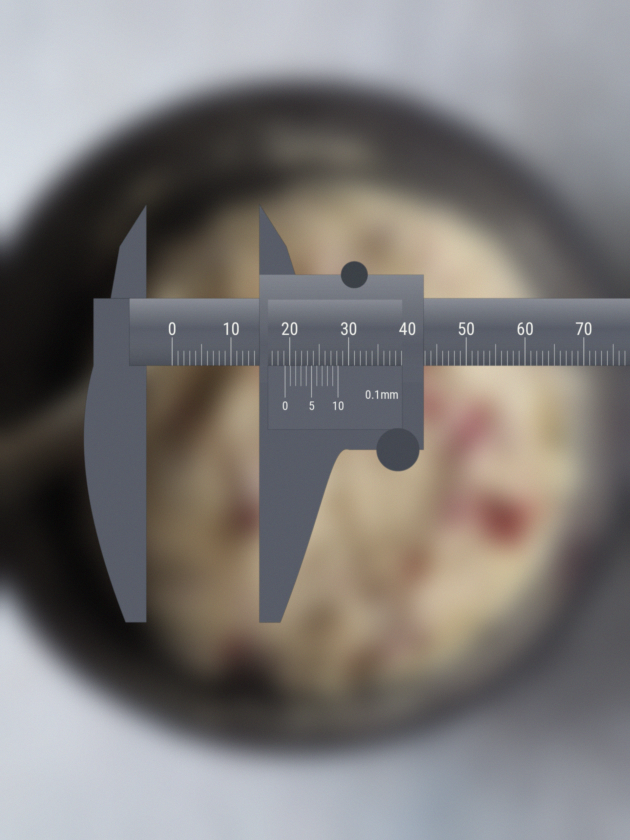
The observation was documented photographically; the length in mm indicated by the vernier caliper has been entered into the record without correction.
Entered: 19.2 mm
